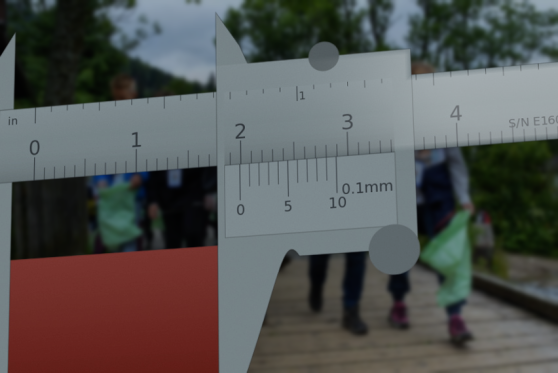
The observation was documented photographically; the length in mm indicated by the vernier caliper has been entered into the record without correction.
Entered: 19.9 mm
